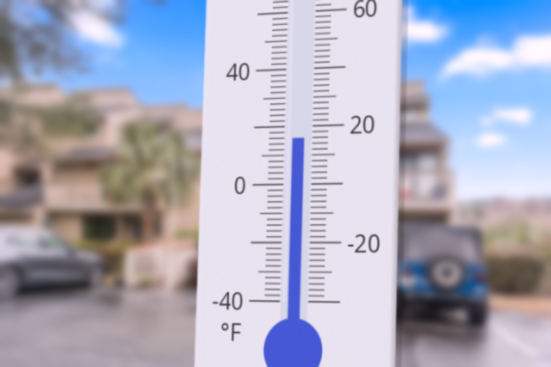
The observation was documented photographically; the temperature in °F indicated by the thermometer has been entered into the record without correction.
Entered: 16 °F
